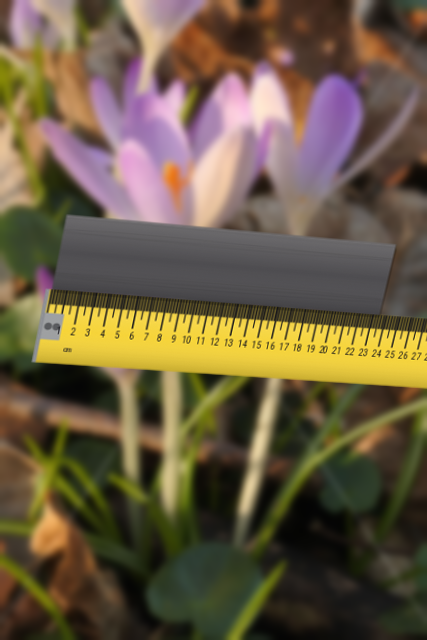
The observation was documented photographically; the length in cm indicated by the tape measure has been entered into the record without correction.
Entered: 23.5 cm
